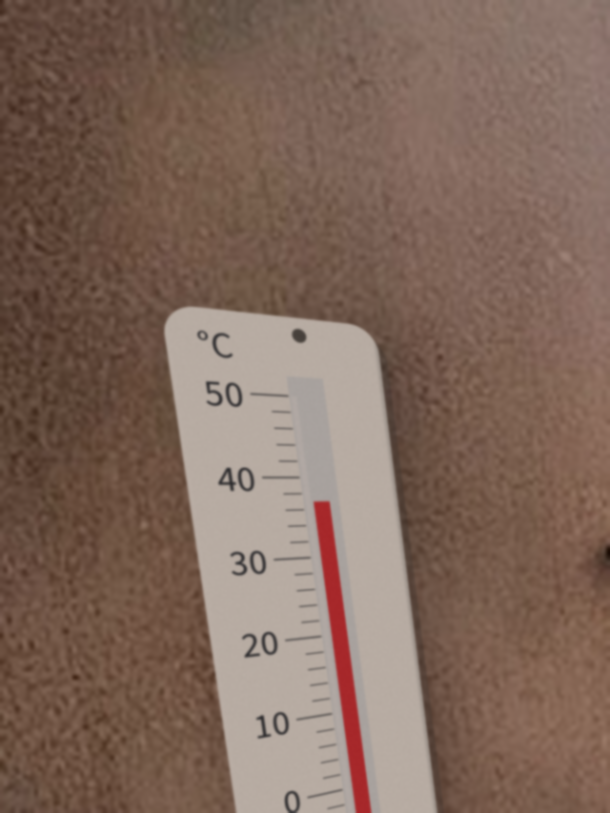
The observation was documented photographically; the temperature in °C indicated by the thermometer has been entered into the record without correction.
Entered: 37 °C
